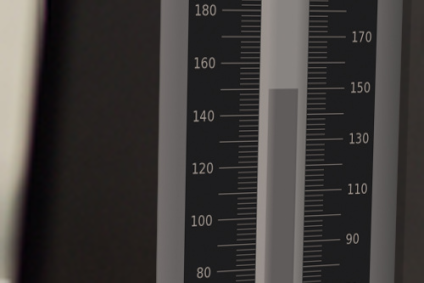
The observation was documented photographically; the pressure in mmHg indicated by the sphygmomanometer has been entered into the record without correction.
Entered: 150 mmHg
